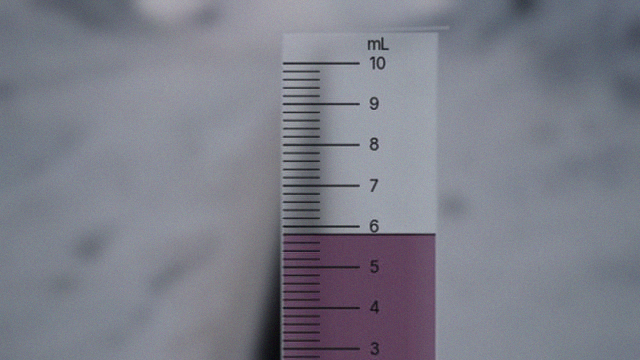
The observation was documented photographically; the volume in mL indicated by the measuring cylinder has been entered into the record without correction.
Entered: 5.8 mL
